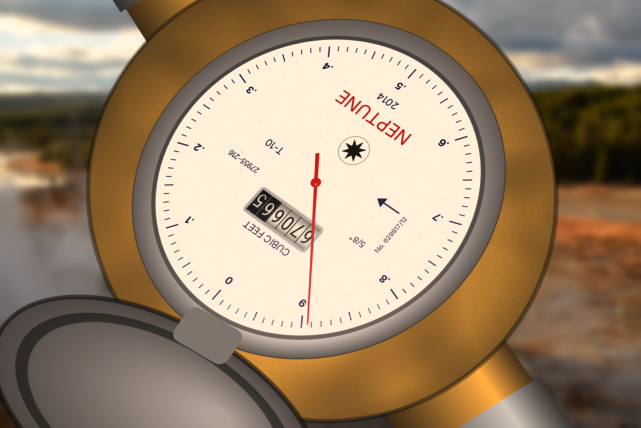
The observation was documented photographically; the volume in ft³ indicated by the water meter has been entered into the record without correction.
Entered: 670664.89 ft³
